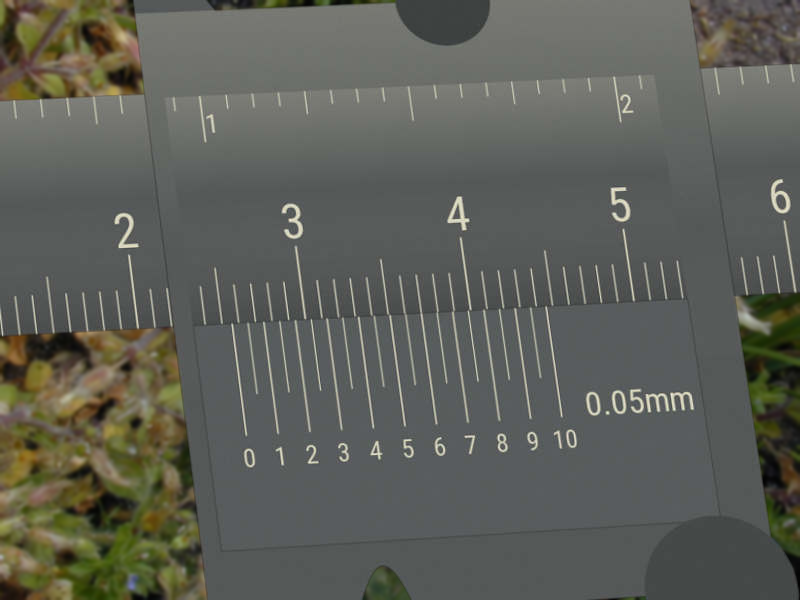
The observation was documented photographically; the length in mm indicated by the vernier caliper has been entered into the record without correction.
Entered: 25.6 mm
